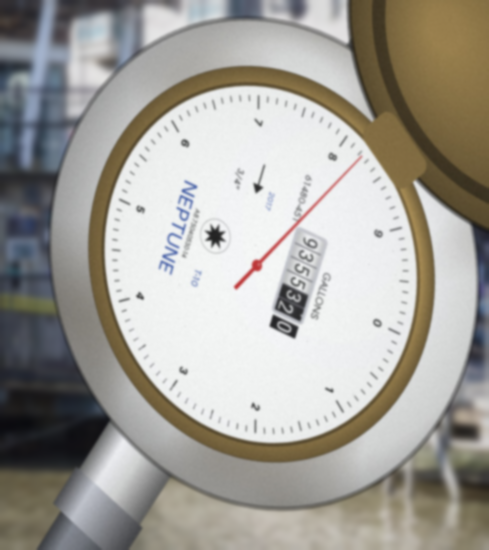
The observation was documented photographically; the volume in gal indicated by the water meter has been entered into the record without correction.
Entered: 9355318.2 gal
